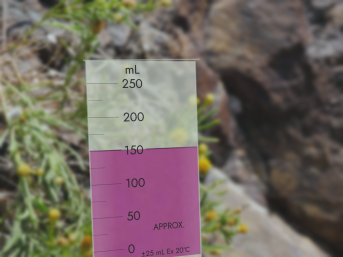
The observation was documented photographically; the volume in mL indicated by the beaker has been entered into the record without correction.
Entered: 150 mL
